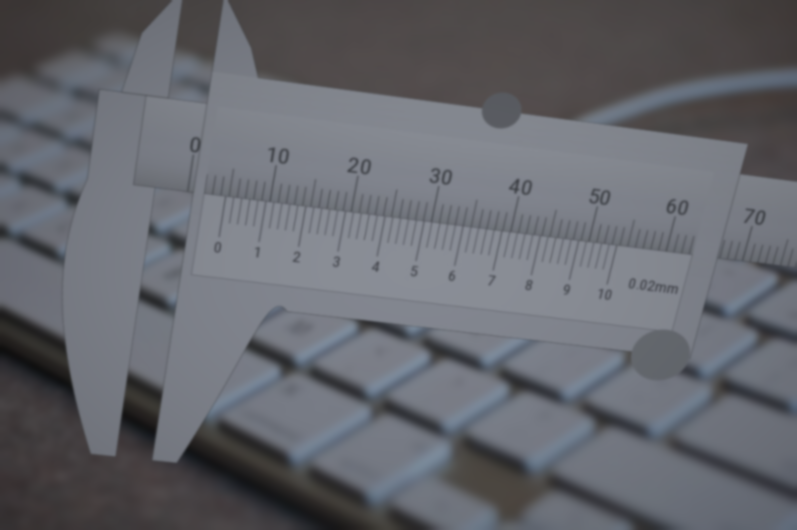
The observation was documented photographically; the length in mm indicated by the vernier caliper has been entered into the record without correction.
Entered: 4.6 mm
